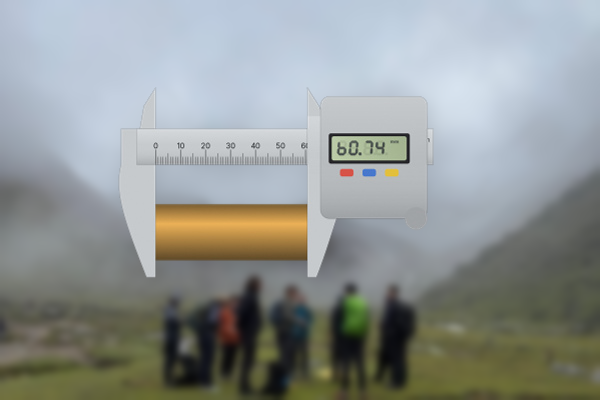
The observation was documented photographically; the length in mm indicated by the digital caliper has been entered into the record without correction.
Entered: 60.74 mm
